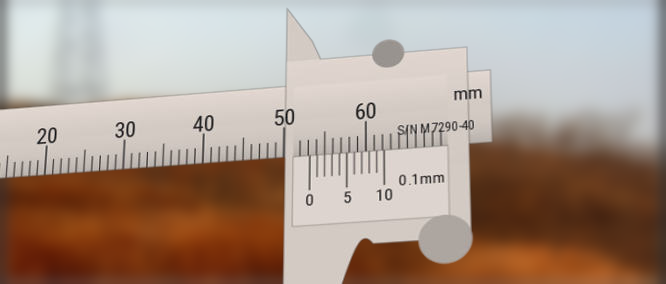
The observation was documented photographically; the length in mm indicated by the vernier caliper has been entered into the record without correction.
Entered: 53.2 mm
